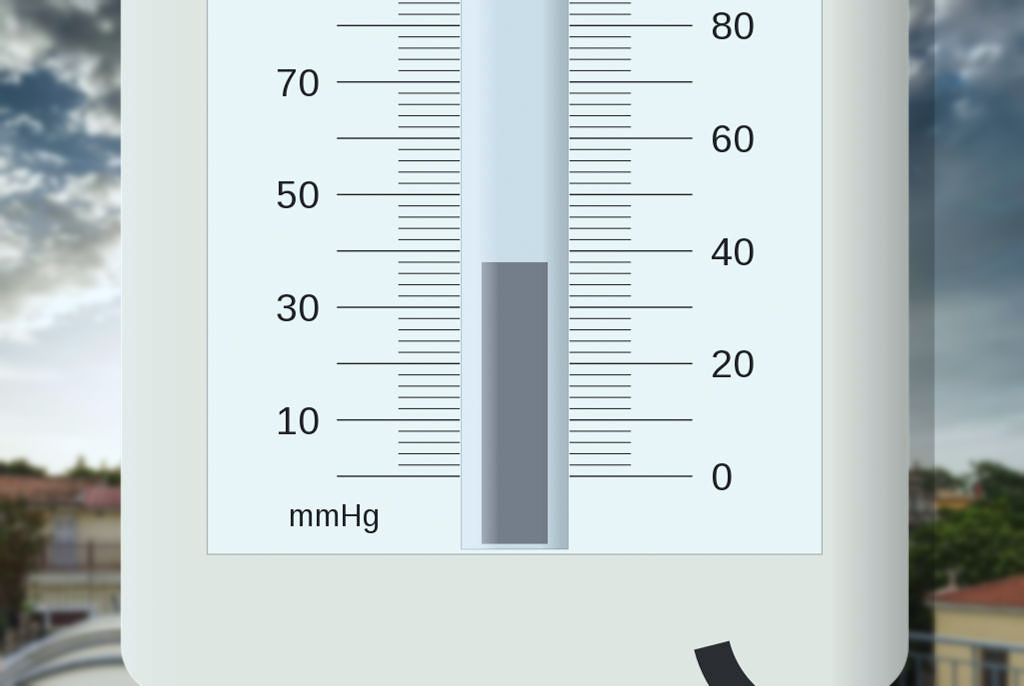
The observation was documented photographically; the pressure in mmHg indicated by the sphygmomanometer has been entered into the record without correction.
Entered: 38 mmHg
